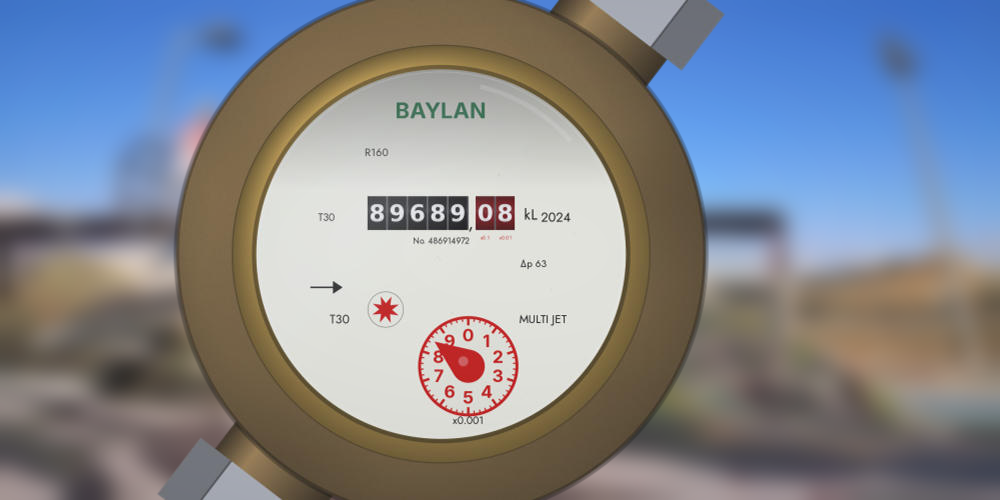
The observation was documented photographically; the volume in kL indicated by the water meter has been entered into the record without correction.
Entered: 89689.088 kL
